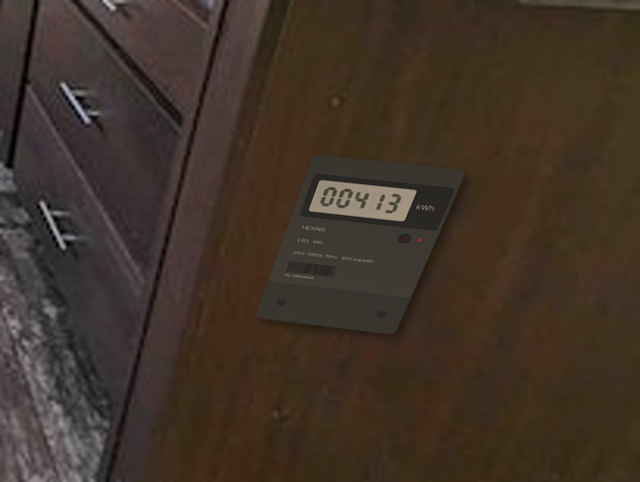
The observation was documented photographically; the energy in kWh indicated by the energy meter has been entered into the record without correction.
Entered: 413 kWh
